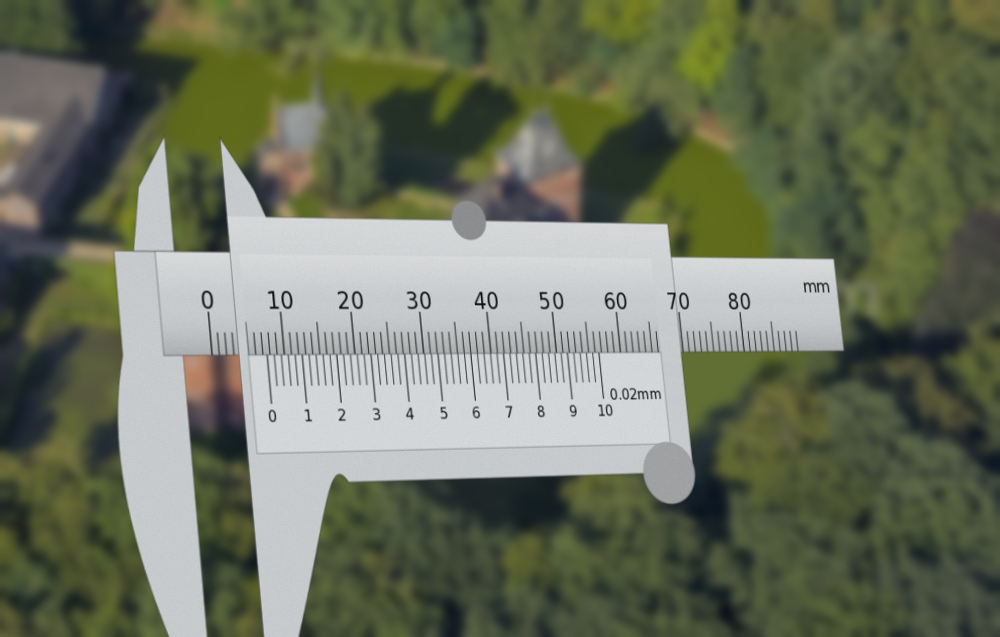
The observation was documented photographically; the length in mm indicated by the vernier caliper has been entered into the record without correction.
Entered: 7.6 mm
